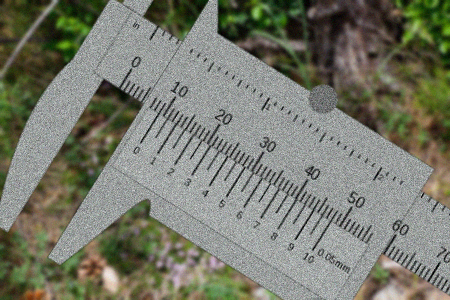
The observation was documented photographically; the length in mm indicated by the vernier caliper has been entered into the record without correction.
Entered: 9.0 mm
